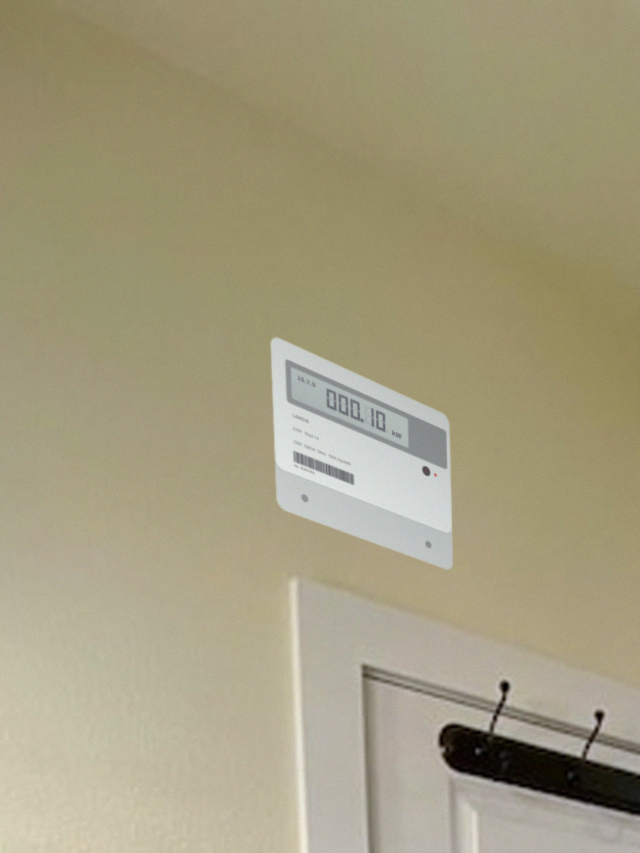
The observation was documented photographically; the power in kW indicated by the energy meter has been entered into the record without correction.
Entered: 0.10 kW
